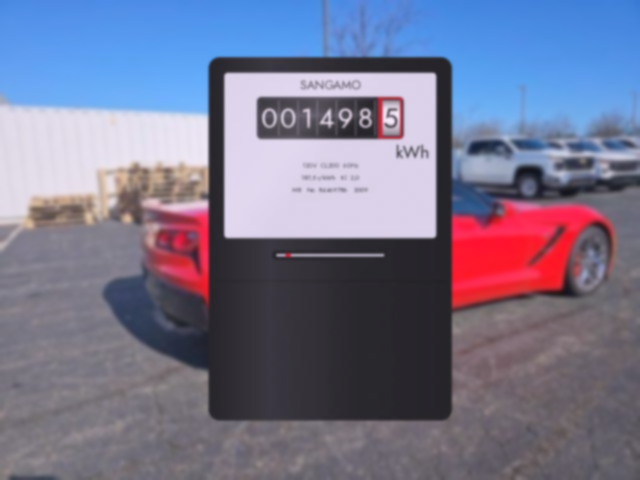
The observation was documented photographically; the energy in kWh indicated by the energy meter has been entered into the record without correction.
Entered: 1498.5 kWh
